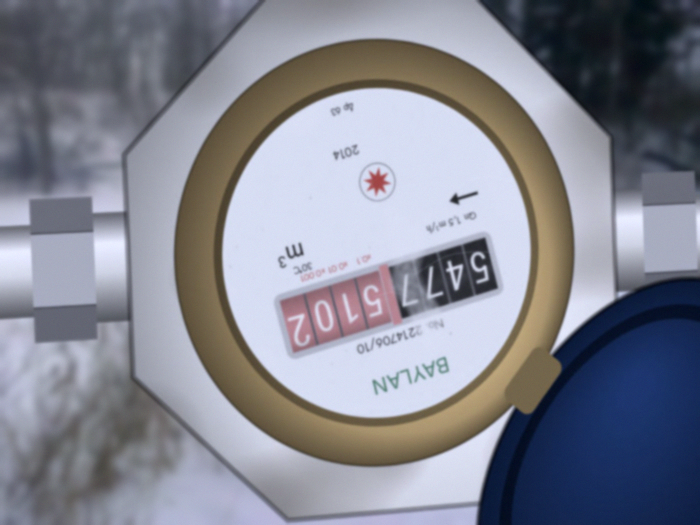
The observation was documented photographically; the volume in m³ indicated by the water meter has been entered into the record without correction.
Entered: 5477.5102 m³
